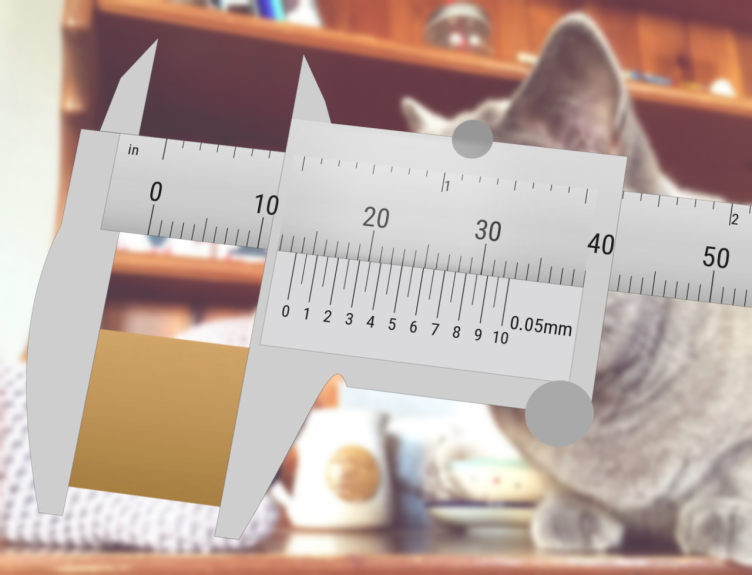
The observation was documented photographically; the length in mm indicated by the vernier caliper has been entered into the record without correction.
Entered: 13.5 mm
